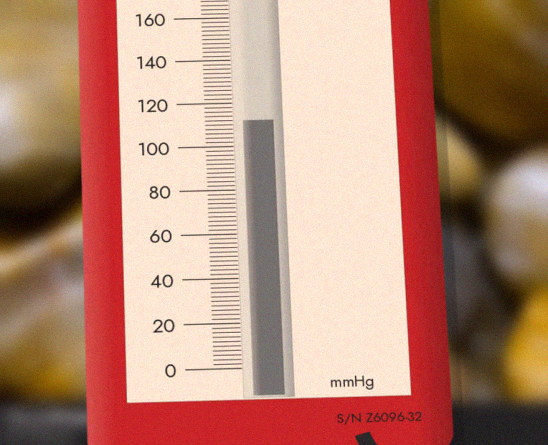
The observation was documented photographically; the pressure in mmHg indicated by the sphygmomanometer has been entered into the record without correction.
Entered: 112 mmHg
